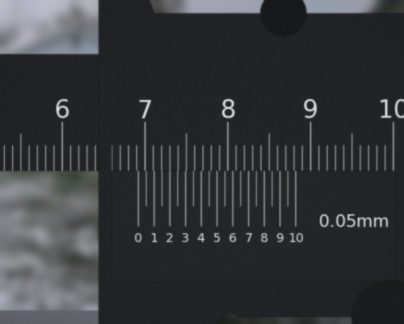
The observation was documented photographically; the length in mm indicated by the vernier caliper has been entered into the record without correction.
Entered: 69.2 mm
